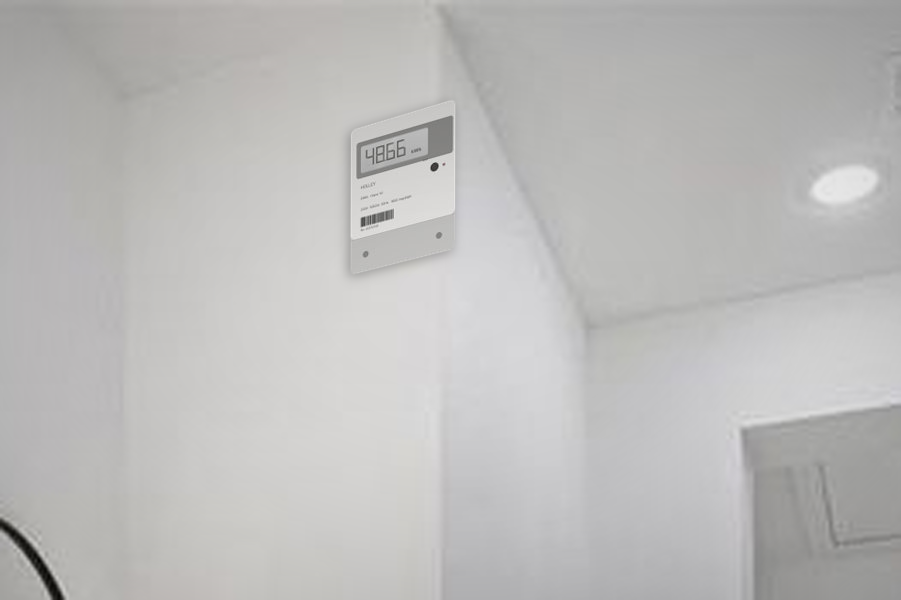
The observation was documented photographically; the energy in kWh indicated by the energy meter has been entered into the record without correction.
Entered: 48.66 kWh
